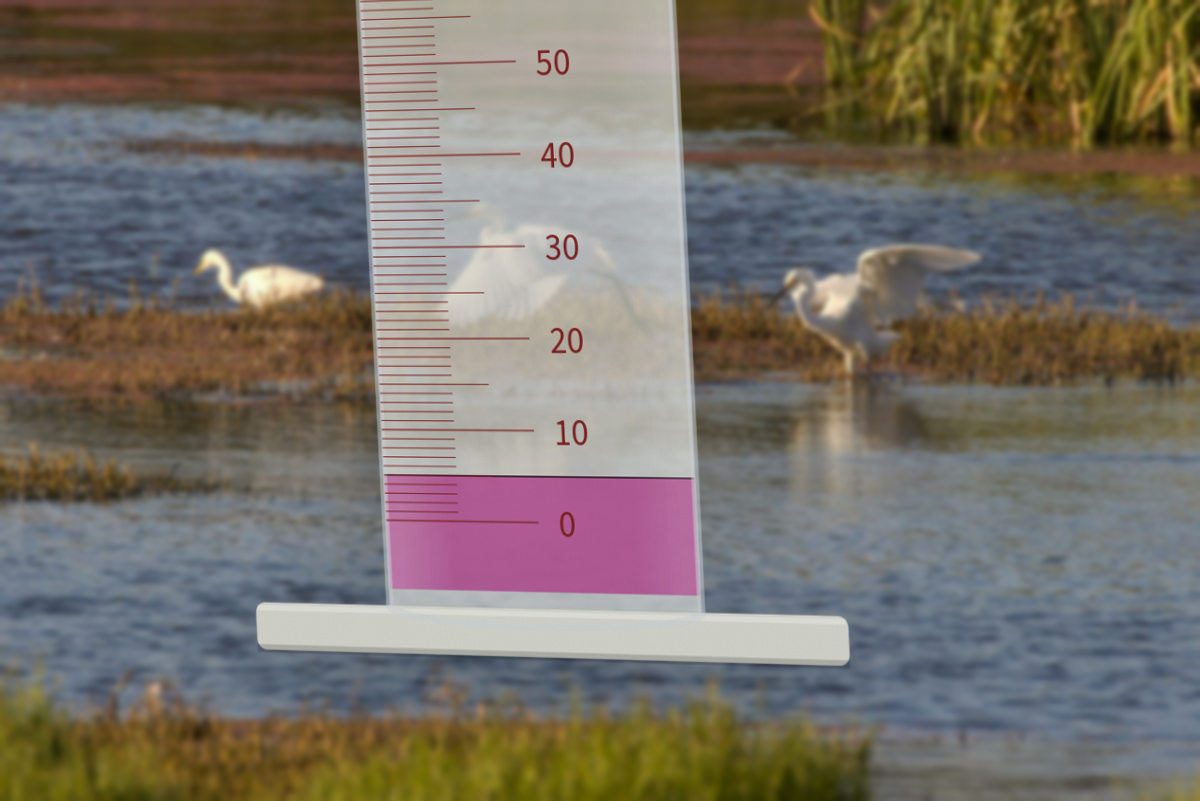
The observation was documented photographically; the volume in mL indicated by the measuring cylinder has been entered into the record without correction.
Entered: 5 mL
